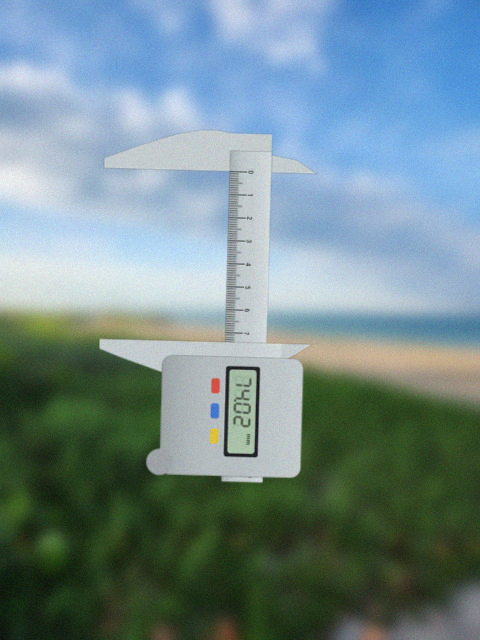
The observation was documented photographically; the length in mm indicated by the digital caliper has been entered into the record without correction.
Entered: 74.02 mm
